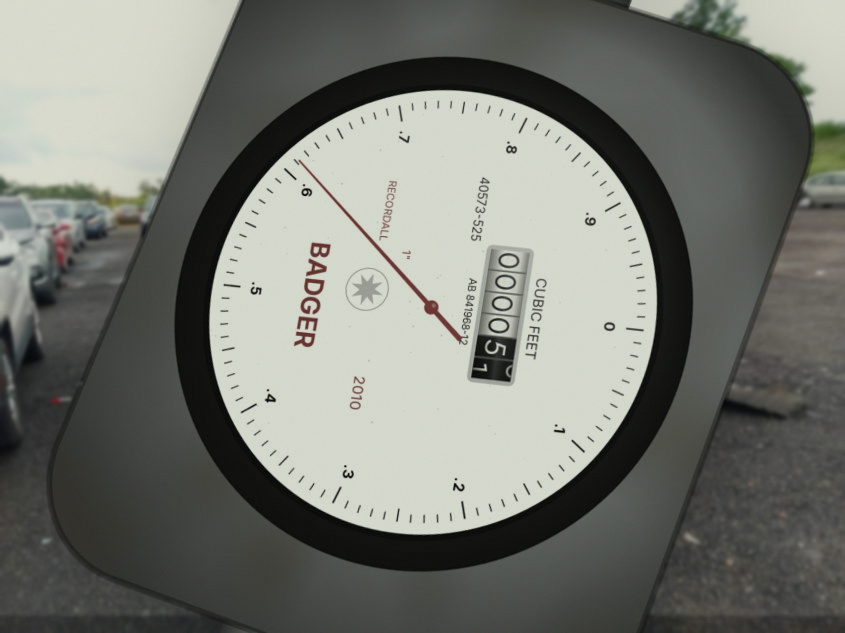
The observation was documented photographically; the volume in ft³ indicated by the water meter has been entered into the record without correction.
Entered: 50.61 ft³
